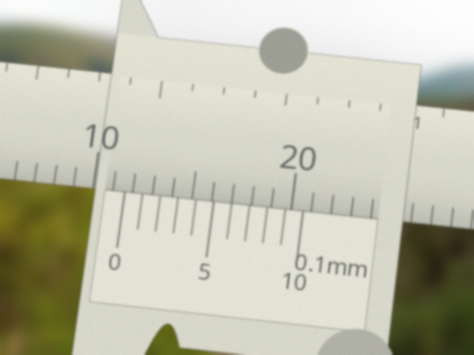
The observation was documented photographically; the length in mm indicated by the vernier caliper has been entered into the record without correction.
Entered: 11.6 mm
